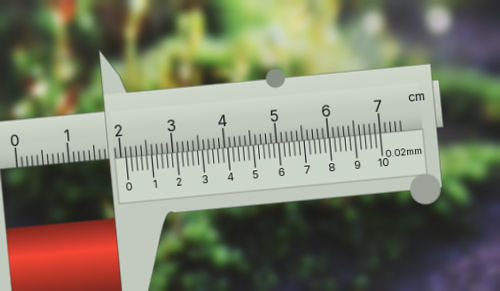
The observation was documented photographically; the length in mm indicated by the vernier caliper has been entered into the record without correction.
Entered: 21.0 mm
